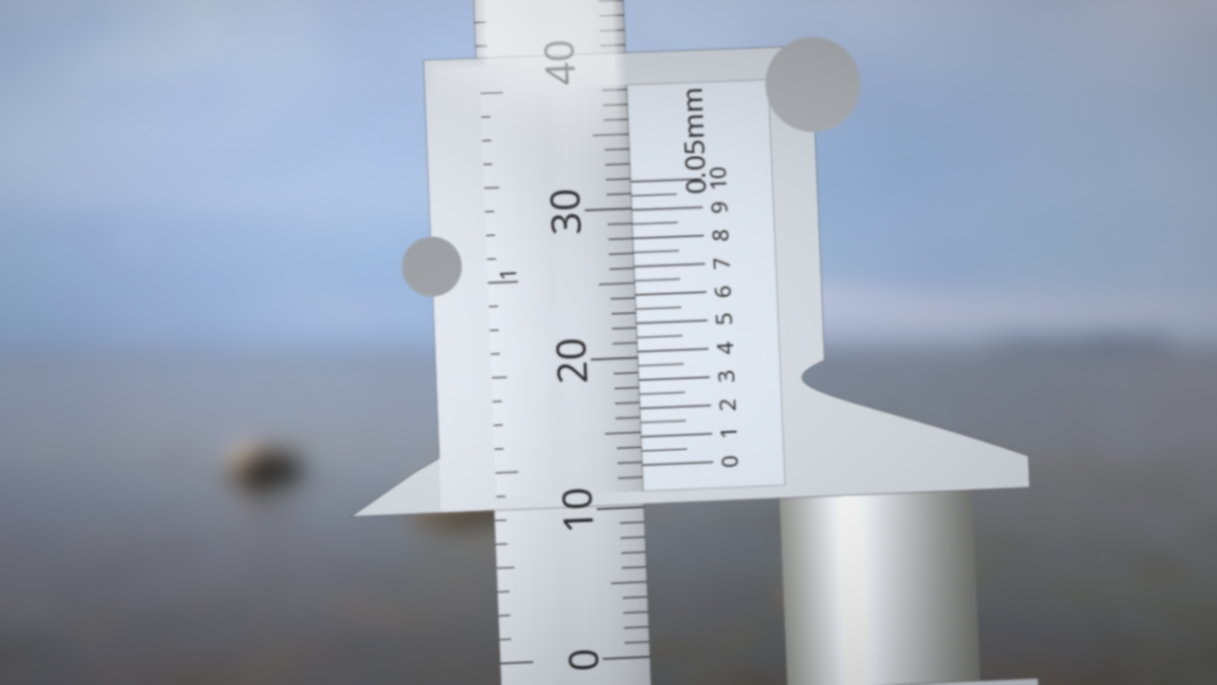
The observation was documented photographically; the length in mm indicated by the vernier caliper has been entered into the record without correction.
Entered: 12.8 mm
